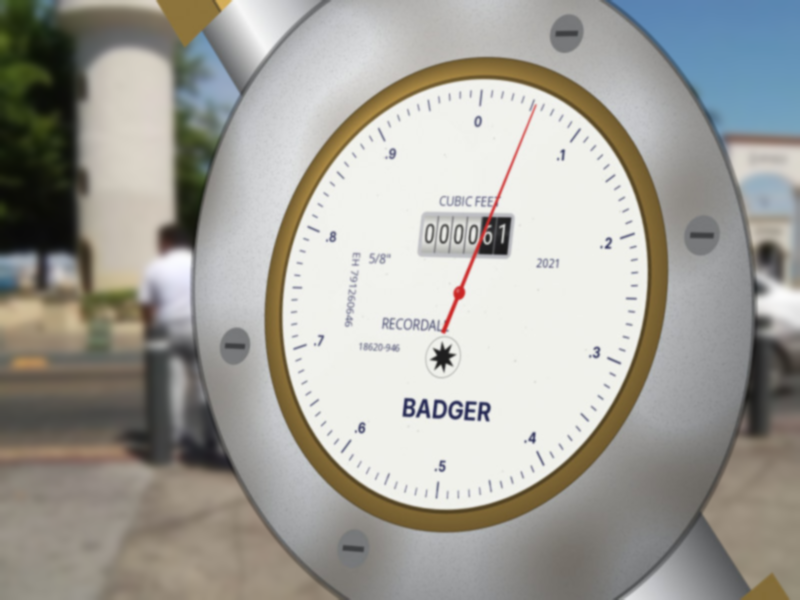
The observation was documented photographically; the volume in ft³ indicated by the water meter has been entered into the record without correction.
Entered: 61.05 ft³
